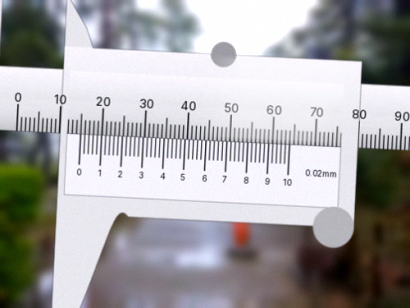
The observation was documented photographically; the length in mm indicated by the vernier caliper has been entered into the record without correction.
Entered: 15.0 mm
